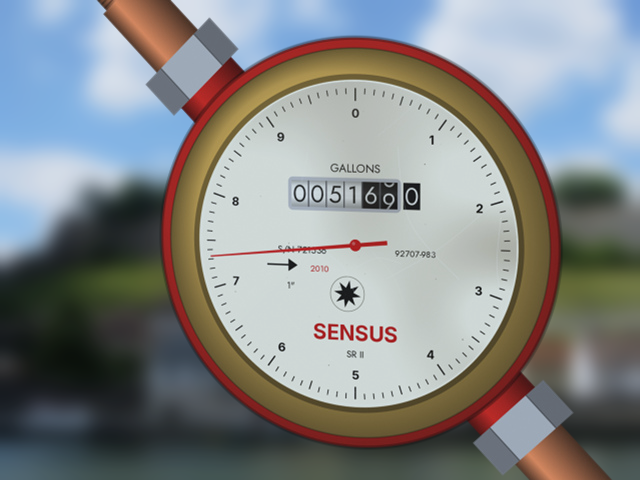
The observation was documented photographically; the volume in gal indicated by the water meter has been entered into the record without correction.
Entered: 51687.3 gal
